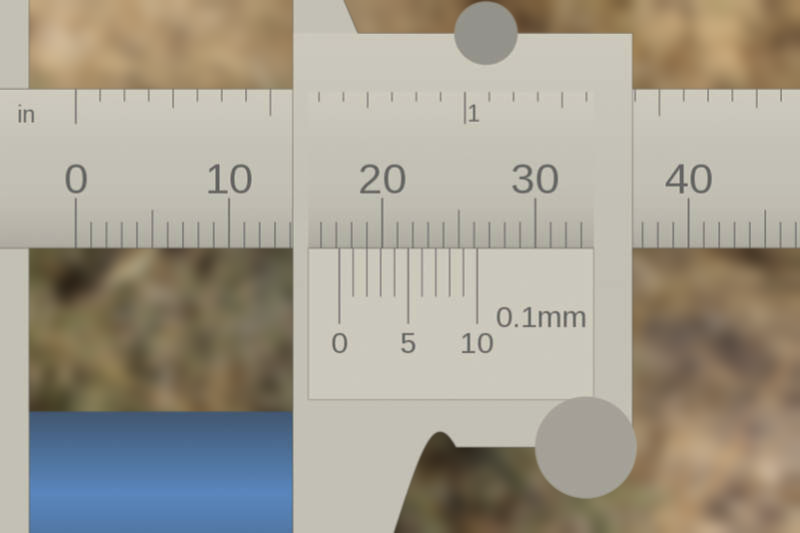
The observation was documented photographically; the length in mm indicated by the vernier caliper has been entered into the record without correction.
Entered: 17.2 mm
